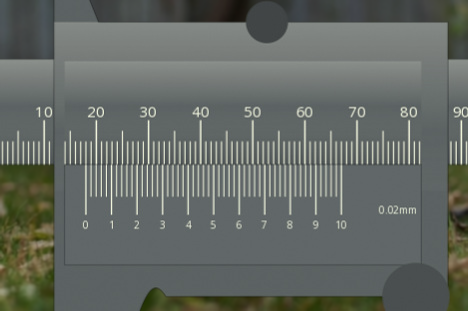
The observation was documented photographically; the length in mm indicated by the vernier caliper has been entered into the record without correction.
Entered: 18.0 mm
